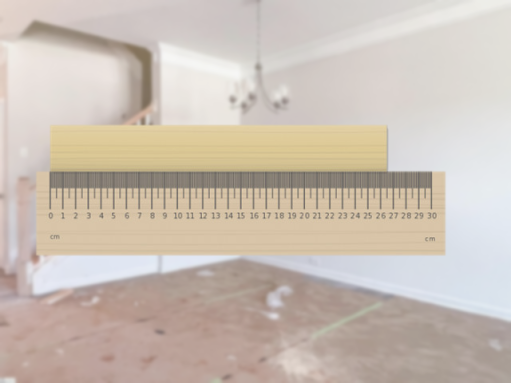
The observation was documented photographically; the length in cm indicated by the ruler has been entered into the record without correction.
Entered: 26.5 cm
